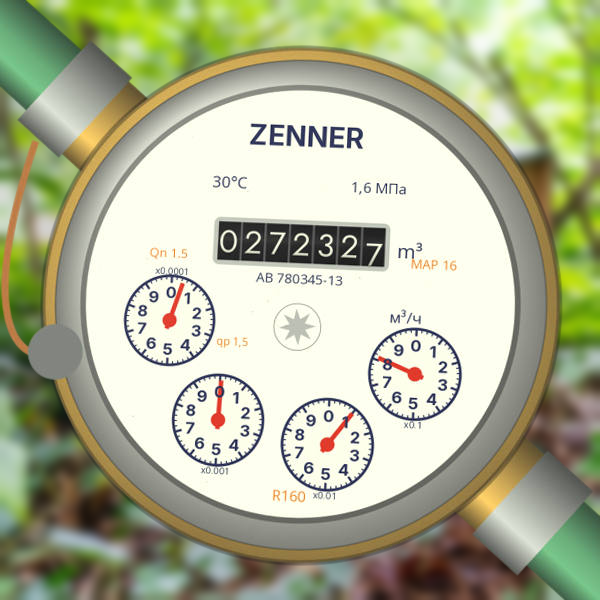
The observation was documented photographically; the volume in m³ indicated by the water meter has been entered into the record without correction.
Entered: 272326.8100 m³
